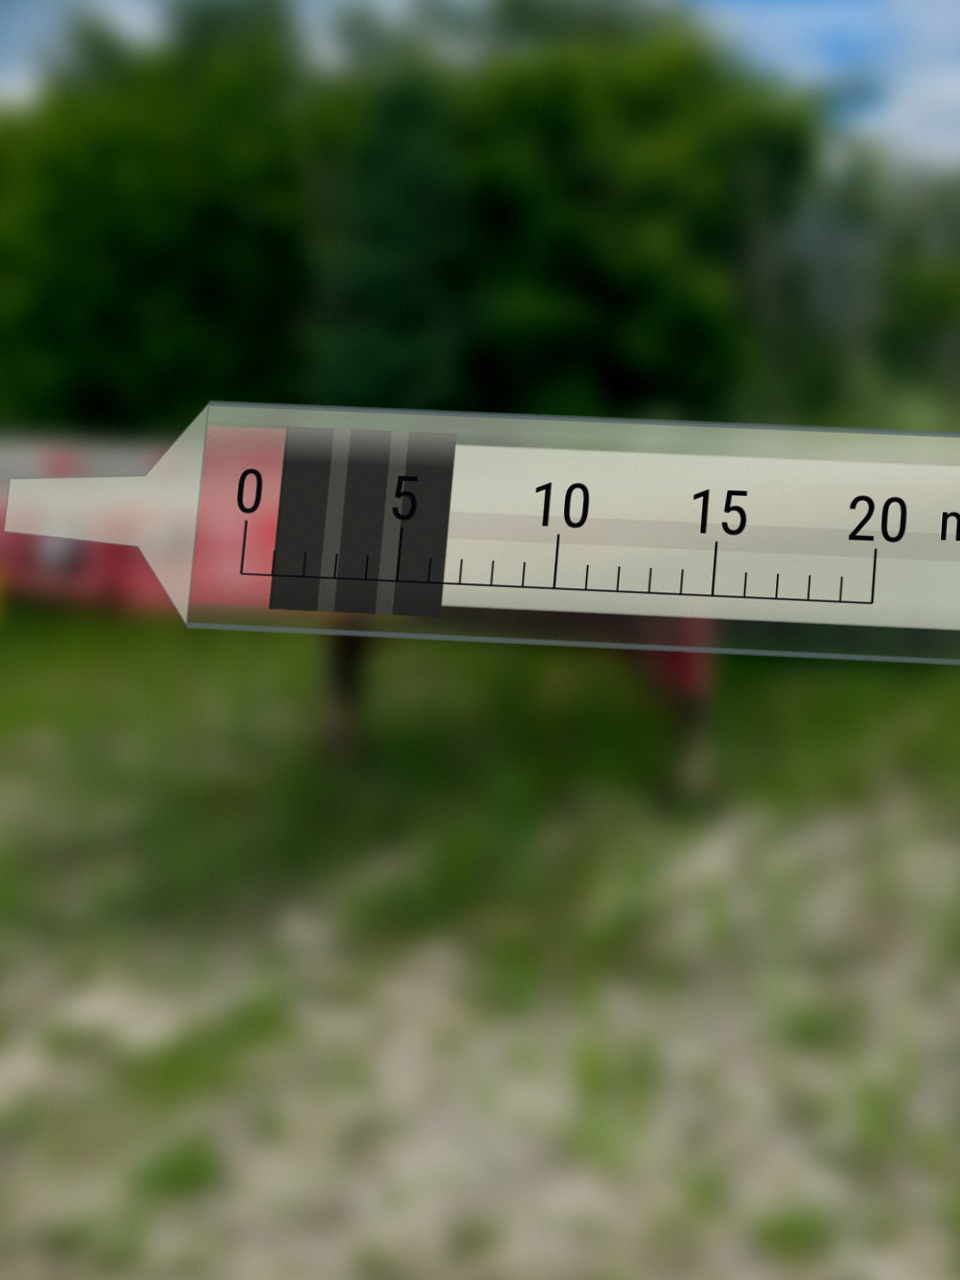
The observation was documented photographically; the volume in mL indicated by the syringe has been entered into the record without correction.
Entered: 1 mL
